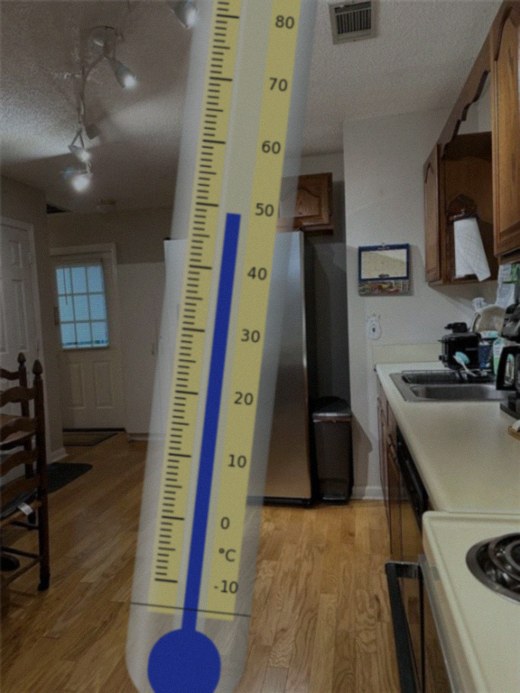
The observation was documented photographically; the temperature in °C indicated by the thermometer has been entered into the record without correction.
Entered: 49 °C
